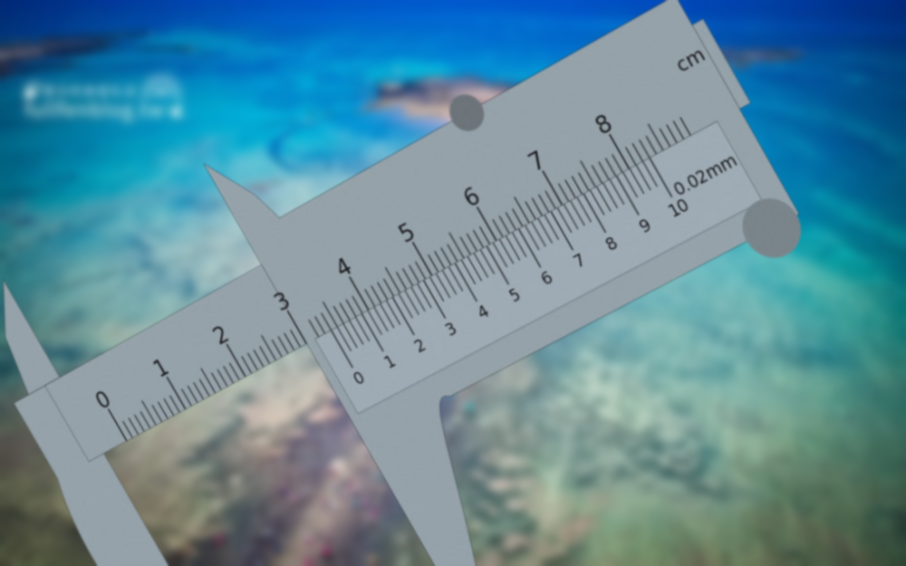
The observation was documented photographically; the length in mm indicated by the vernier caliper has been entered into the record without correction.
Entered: 34.0 mm
